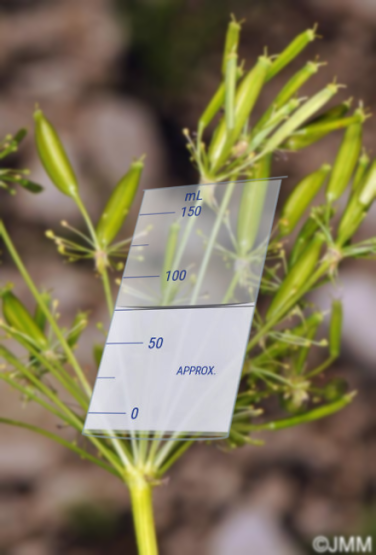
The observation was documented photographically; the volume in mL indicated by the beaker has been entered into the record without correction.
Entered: 75 mL
